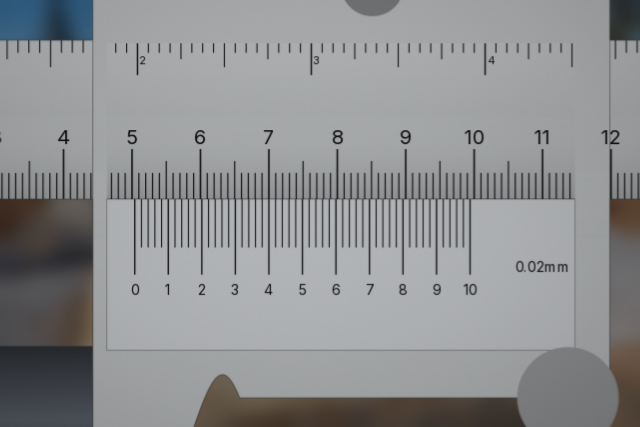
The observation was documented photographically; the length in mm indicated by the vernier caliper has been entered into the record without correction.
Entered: 50.4 mm
